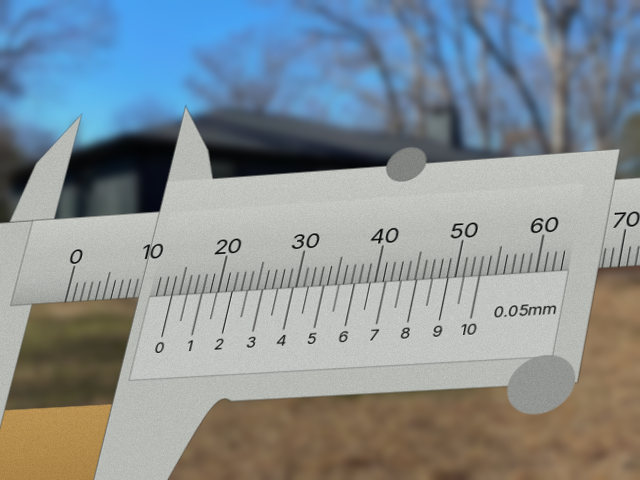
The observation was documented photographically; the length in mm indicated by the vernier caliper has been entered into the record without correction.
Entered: 14.0 mm
